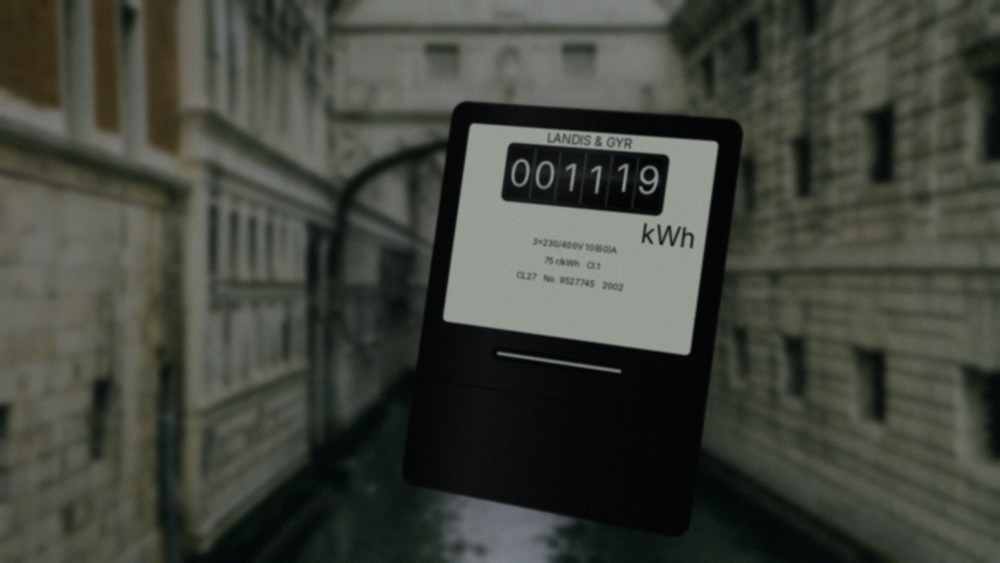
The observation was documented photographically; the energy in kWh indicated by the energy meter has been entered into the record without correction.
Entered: 1119 kWh
